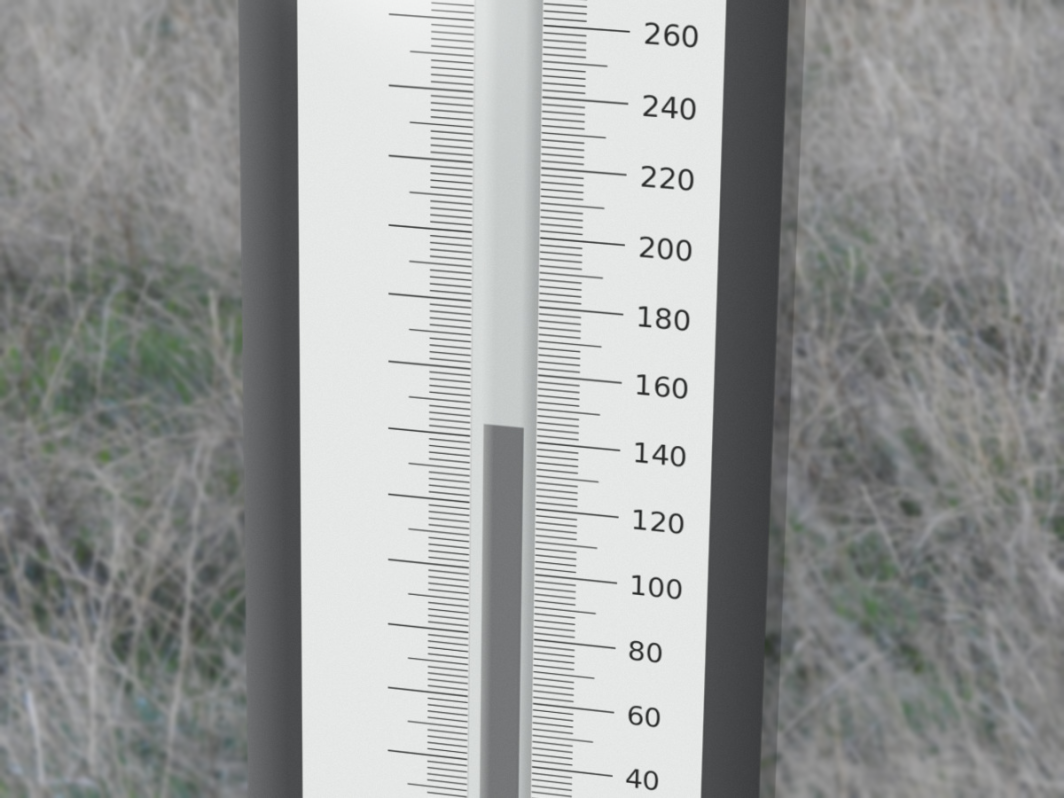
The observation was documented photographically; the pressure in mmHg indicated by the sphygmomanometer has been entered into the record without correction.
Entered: 144 mmHg
